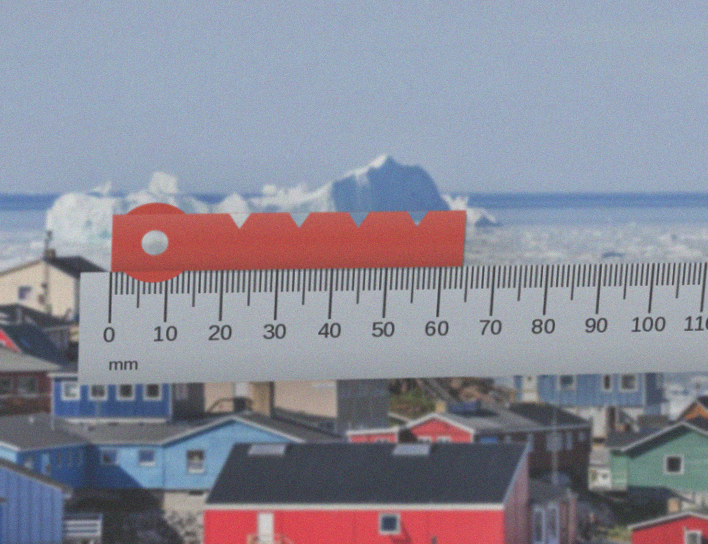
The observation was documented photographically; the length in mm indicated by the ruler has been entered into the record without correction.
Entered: 64 mm
